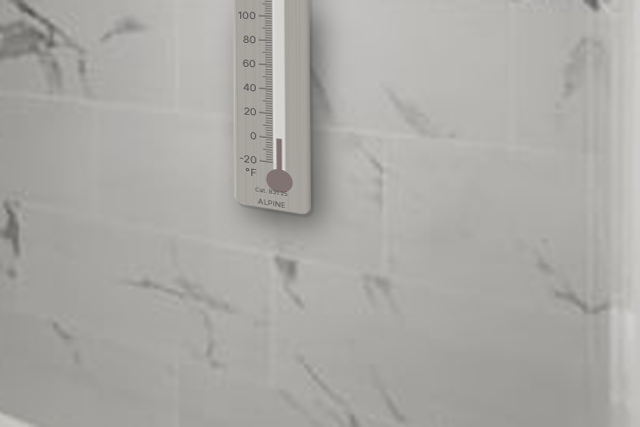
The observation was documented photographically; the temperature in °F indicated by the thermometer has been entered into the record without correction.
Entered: 0 °F
